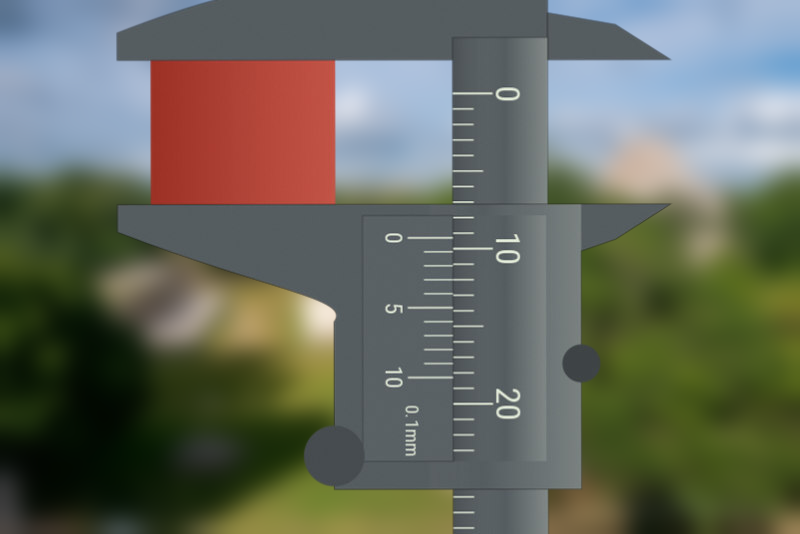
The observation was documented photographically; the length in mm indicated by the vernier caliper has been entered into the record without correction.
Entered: 9.3 mm
